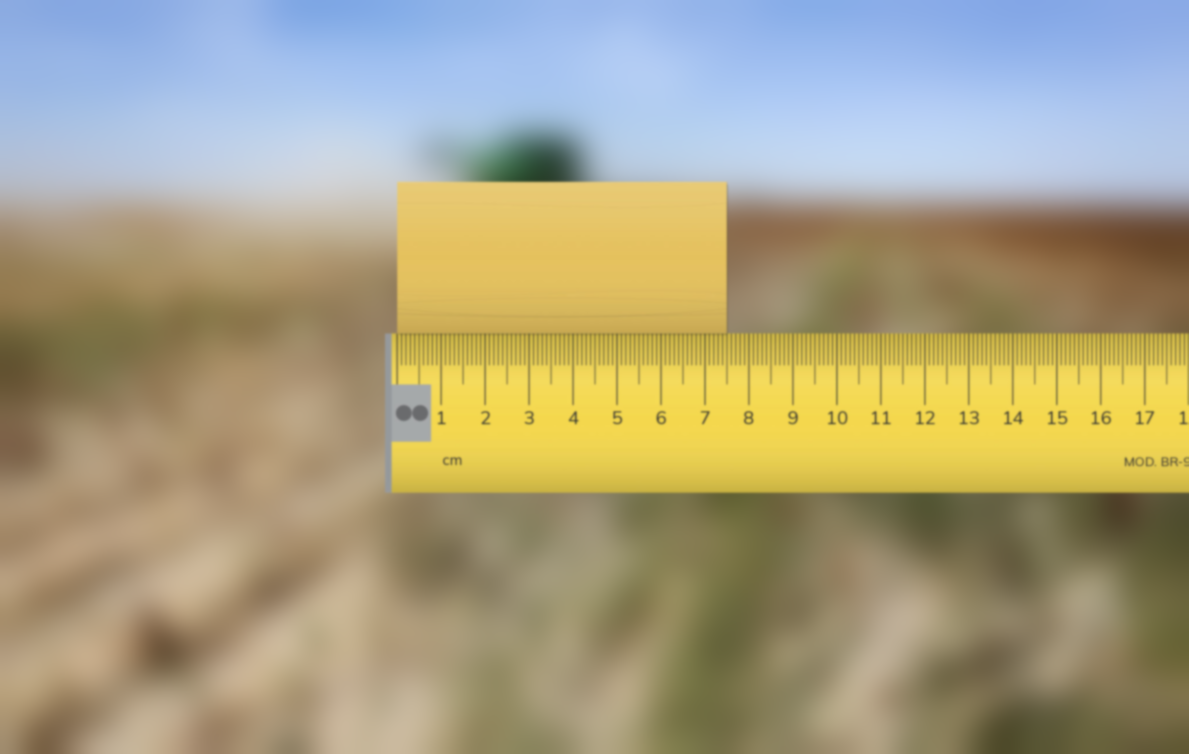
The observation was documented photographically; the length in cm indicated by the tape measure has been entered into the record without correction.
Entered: 7.5 cm
